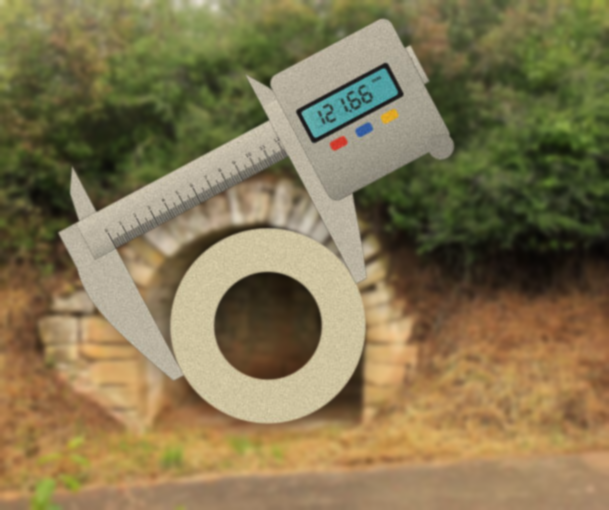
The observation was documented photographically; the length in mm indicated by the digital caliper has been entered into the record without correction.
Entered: 121.66 mm
